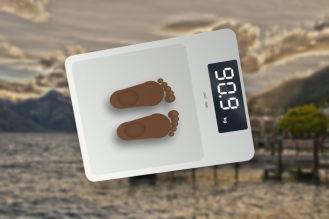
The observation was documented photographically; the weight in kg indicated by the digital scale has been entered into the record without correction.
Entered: 90.9 kg
